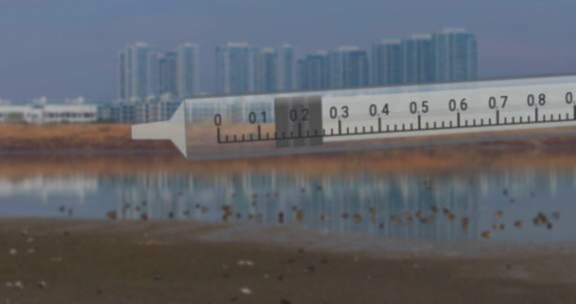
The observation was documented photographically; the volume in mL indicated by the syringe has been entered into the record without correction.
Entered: 0.14 mL
